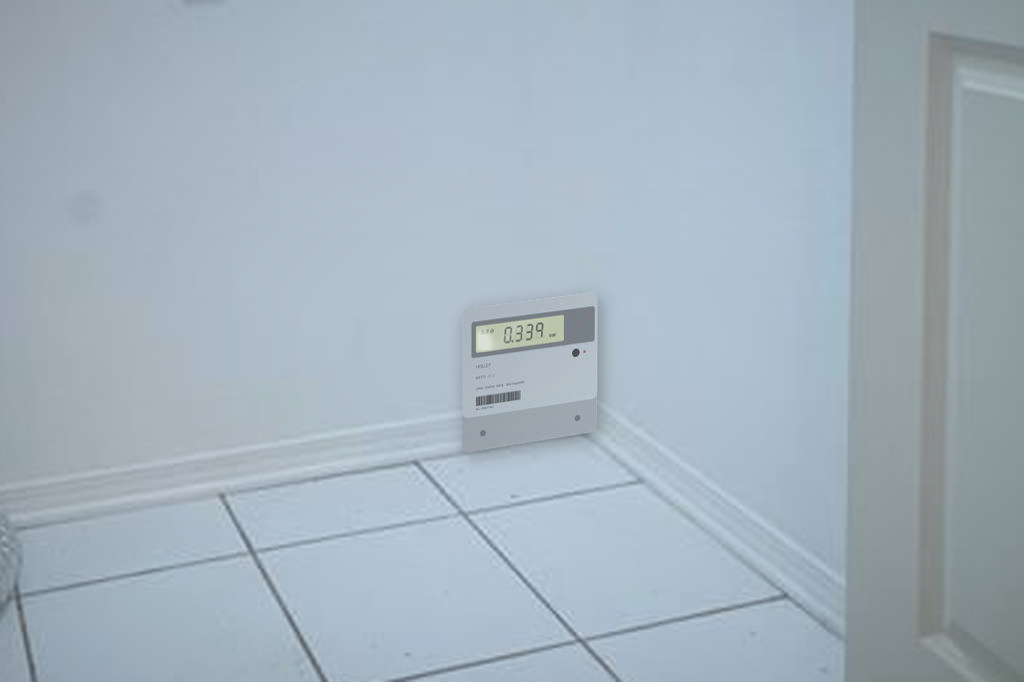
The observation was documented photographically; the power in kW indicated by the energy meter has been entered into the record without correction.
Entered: 0.339 kW
